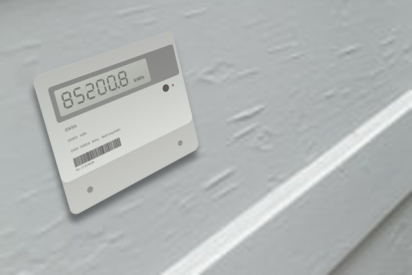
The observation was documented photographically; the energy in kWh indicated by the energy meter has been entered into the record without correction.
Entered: 85200.8 kWh
